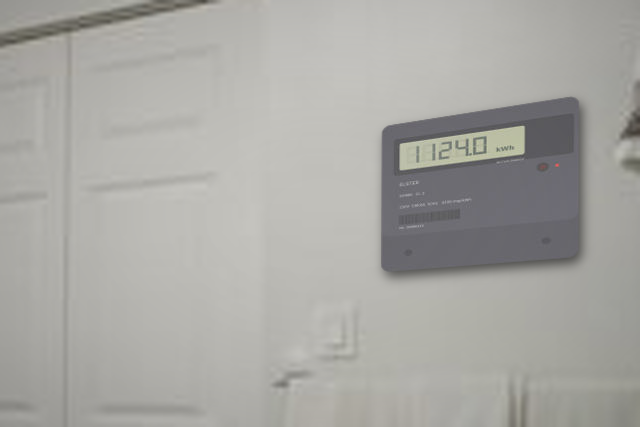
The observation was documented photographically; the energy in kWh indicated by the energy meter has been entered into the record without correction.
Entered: 1124.0 kWh
